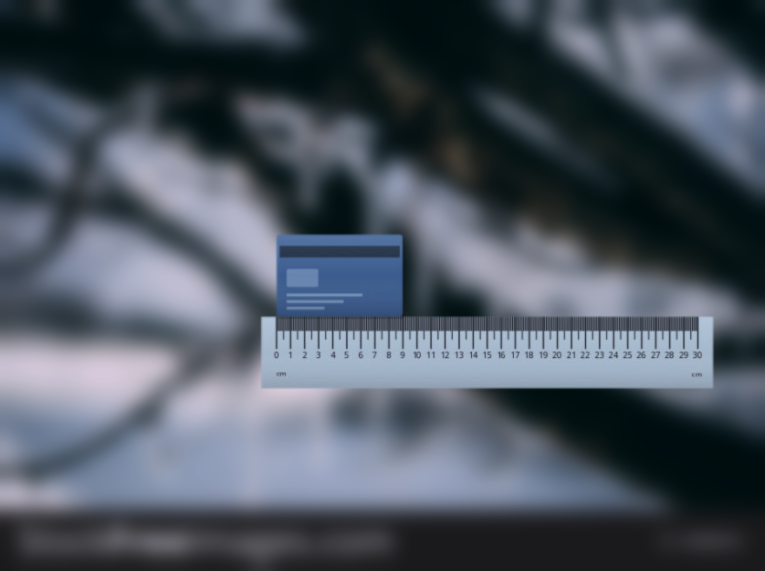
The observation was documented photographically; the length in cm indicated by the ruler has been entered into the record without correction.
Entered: 9 cm
